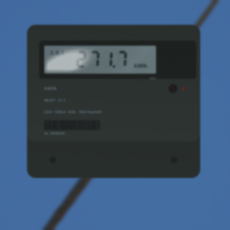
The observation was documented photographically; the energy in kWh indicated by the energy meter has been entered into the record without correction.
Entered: 271.7 kWh
